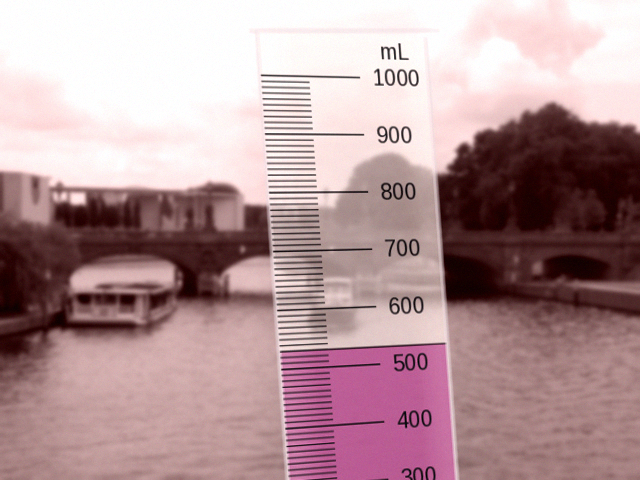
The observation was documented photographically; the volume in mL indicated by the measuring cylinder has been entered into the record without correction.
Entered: 530 mL
